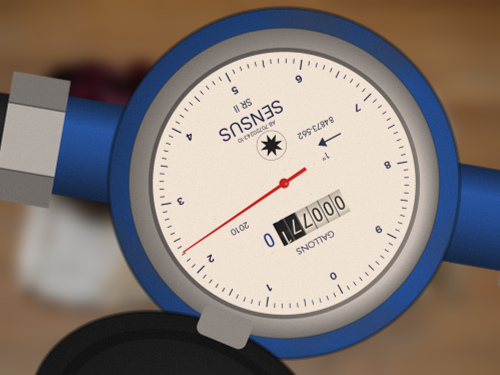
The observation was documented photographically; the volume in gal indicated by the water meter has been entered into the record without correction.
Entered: 7712.3 gal
